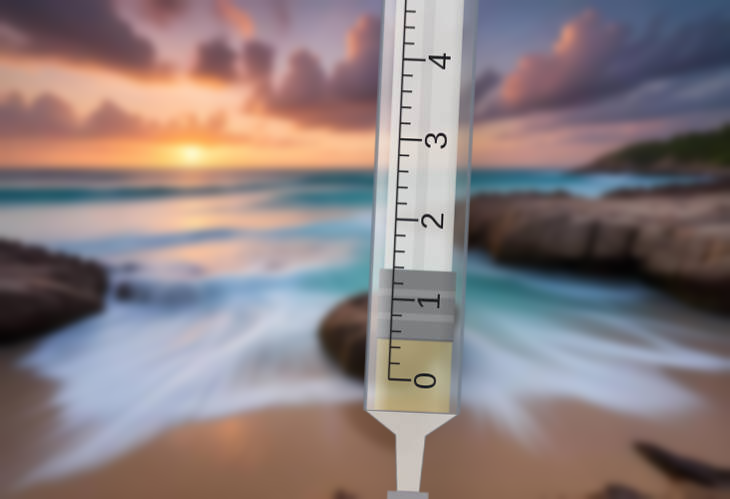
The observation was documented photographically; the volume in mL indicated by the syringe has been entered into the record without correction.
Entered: 0.5 mL
